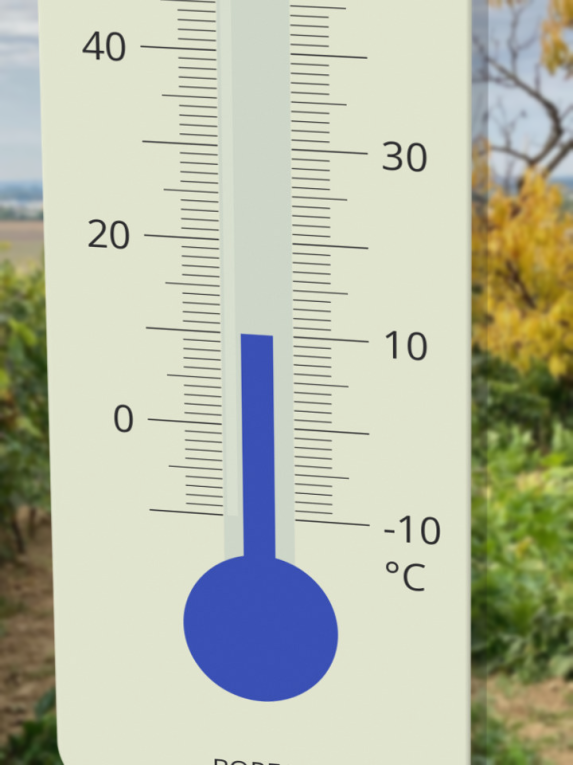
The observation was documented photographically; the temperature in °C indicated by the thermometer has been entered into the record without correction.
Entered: 10 °C
